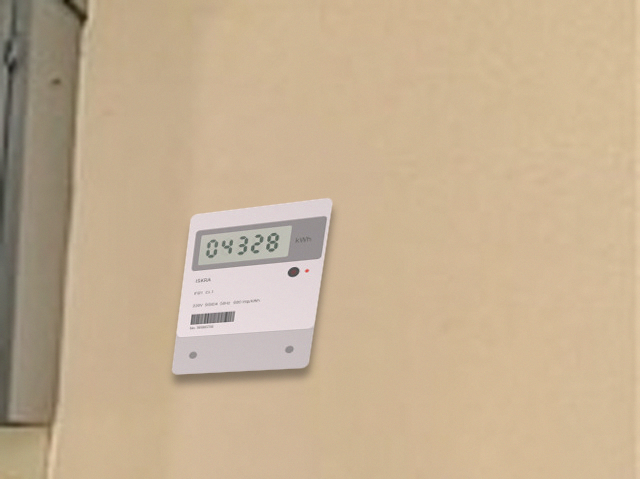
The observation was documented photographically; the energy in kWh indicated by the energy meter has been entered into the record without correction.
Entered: 4328 kWh
